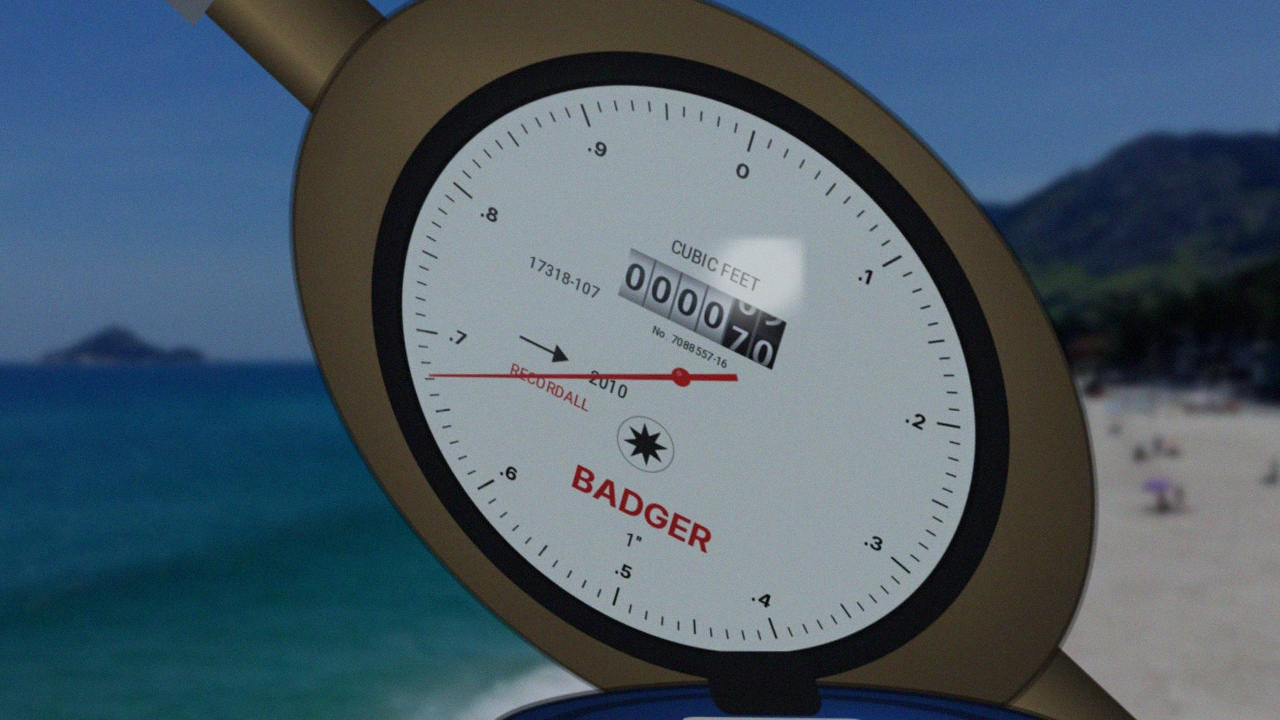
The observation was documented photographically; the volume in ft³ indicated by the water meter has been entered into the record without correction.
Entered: 69.67 ft³
